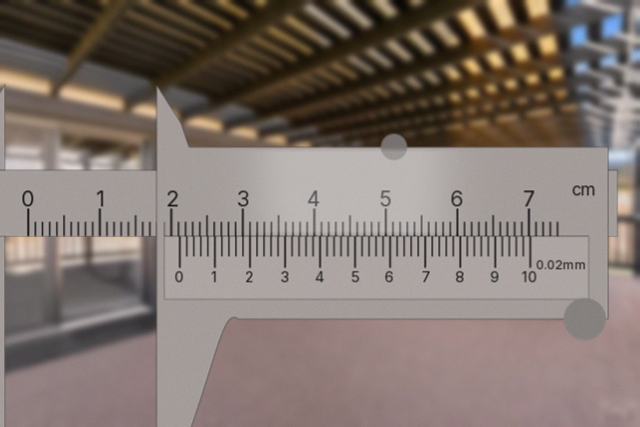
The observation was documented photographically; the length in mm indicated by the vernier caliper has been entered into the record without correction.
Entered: 21.2 mm
